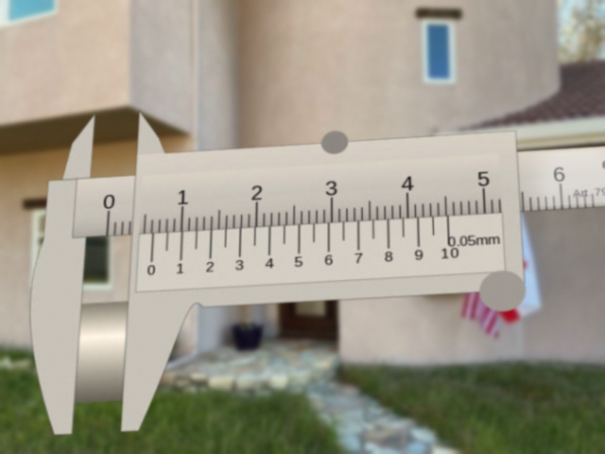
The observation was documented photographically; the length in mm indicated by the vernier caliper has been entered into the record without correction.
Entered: 6.2 mm
